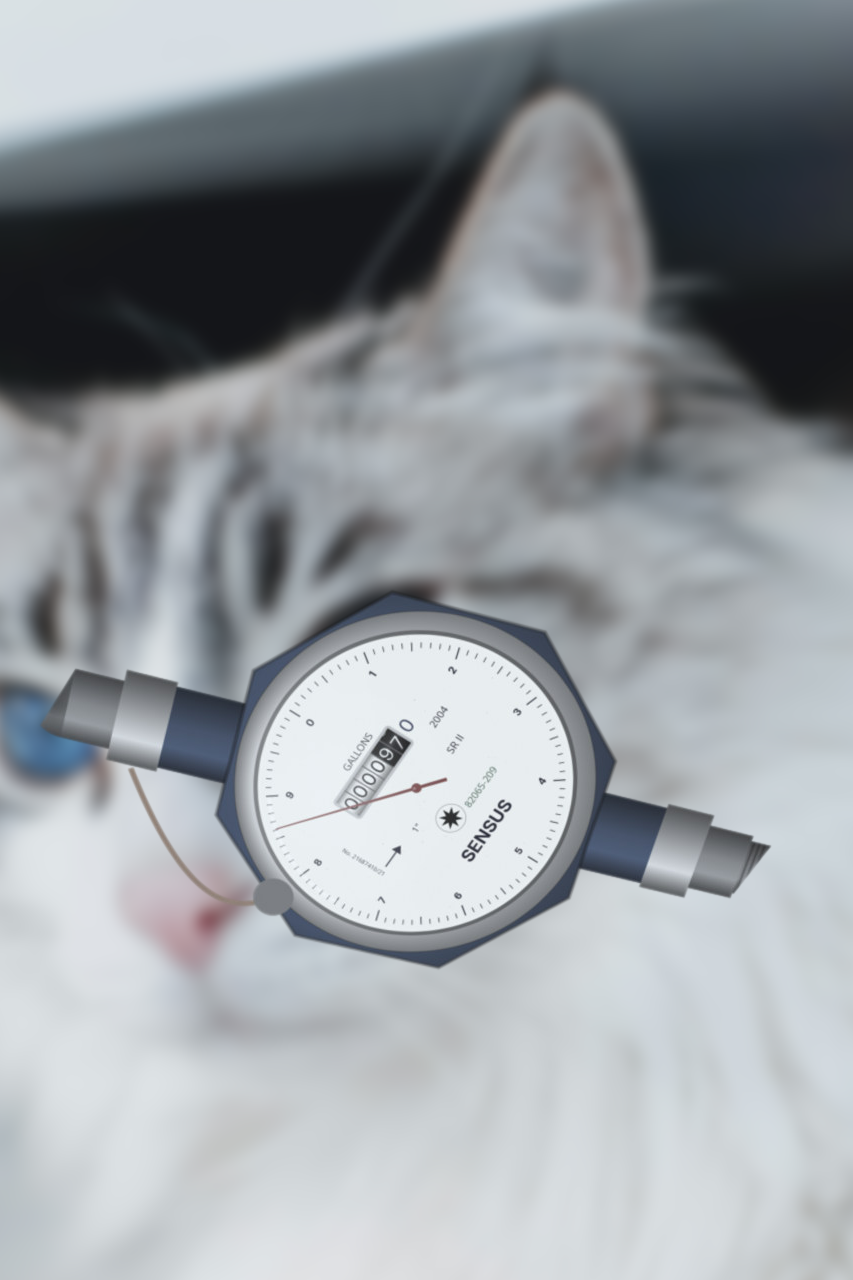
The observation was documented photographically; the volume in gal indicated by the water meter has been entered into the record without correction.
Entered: 968.6 gal
